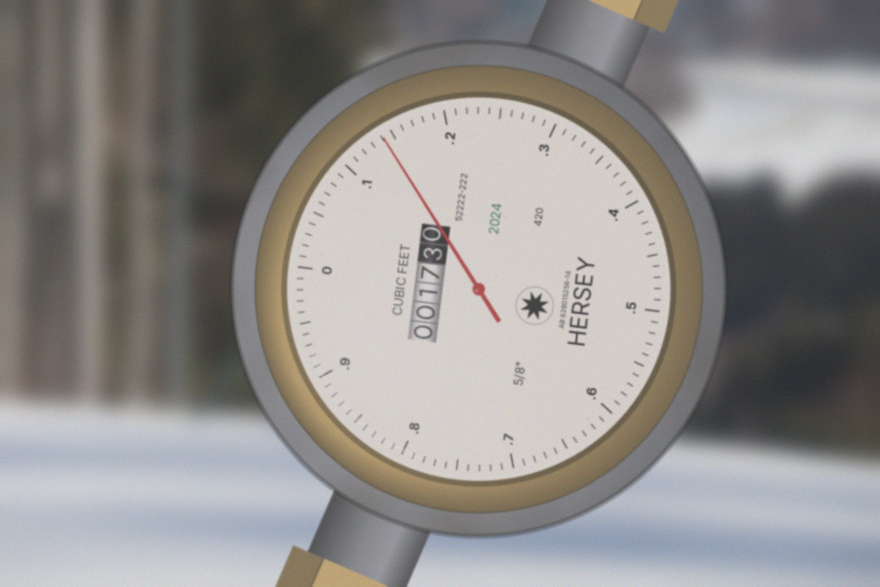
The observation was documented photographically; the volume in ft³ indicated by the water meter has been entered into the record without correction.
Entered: 1730.14 ft³
